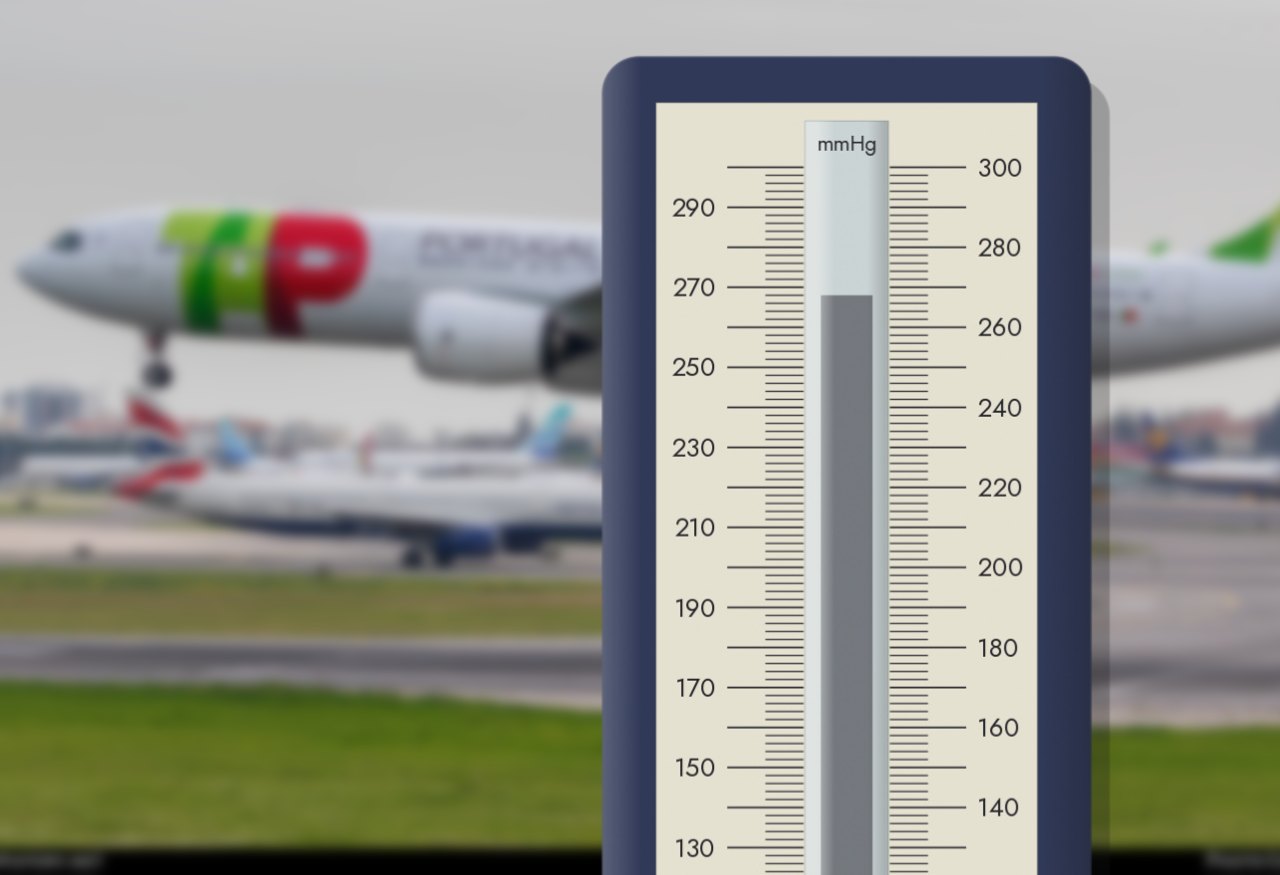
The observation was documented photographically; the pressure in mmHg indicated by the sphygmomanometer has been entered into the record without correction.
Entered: 268 mmHg
